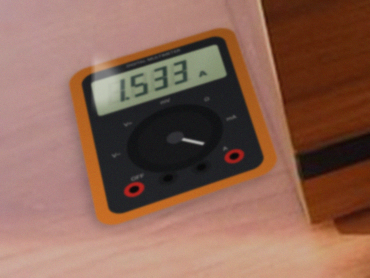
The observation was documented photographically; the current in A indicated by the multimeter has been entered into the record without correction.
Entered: 1.533 A
